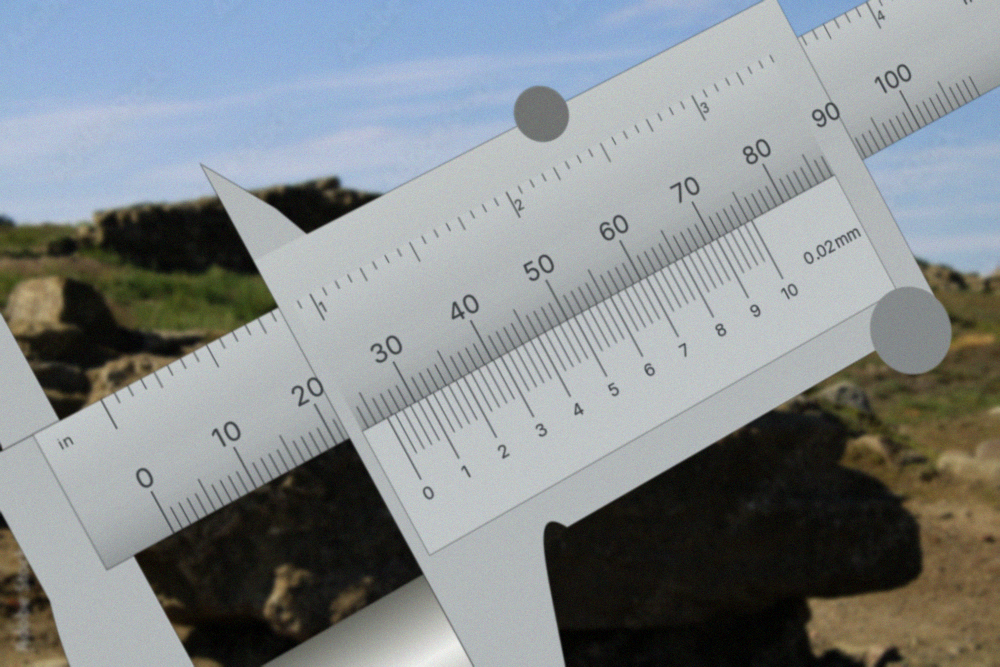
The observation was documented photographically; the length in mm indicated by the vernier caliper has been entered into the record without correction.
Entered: 26.4 mm
